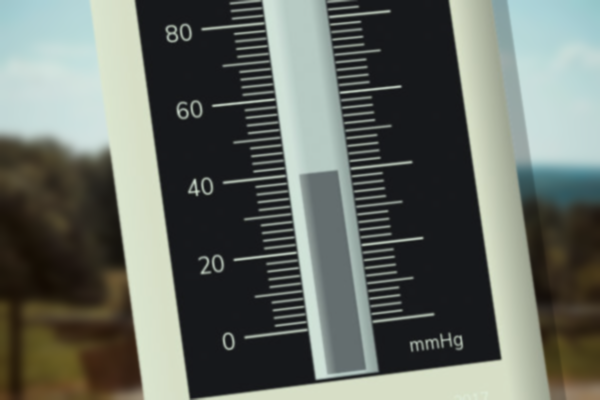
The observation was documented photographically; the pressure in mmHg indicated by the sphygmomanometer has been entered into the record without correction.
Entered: 40 mmHg
